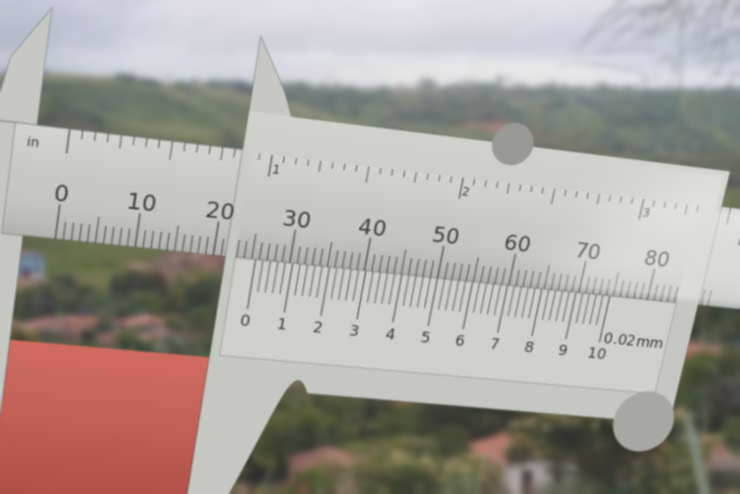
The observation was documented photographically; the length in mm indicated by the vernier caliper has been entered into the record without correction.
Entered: 25.5 mm
